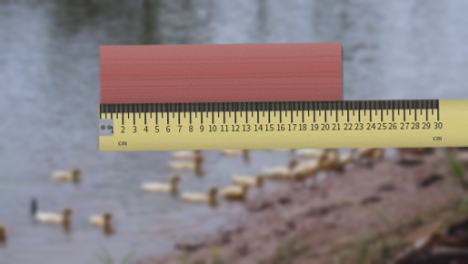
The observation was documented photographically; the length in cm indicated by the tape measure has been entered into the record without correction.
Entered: 21.5 cm
